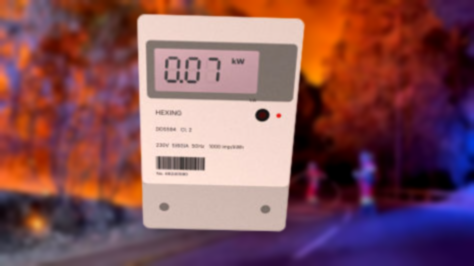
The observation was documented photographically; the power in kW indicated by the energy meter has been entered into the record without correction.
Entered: 0.07 kW
